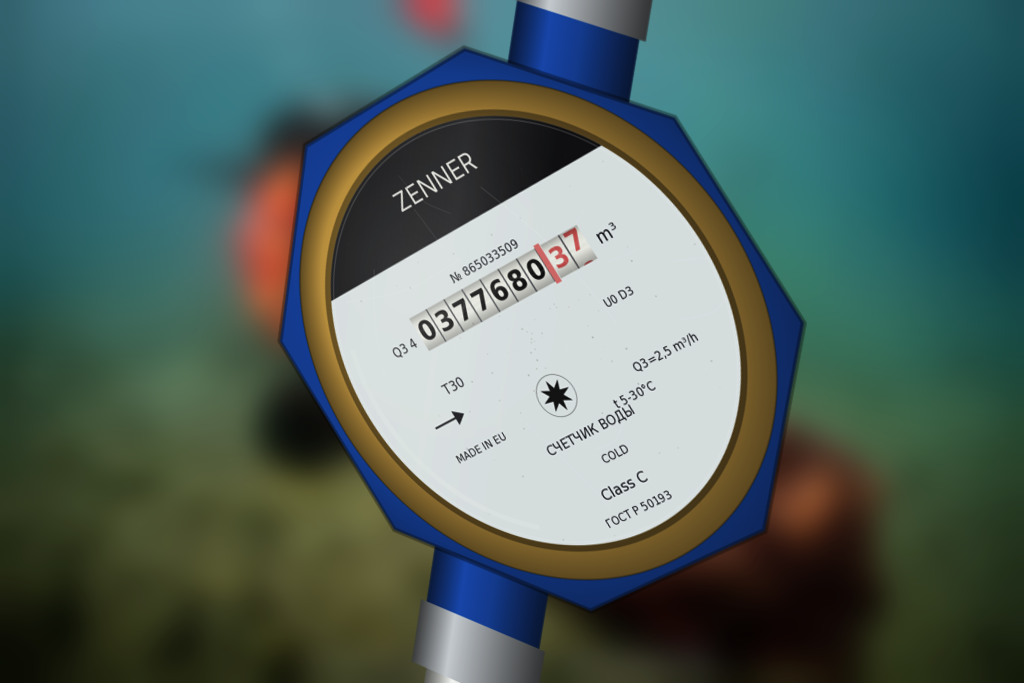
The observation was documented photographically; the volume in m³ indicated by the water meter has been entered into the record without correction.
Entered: 377680.37 m³
